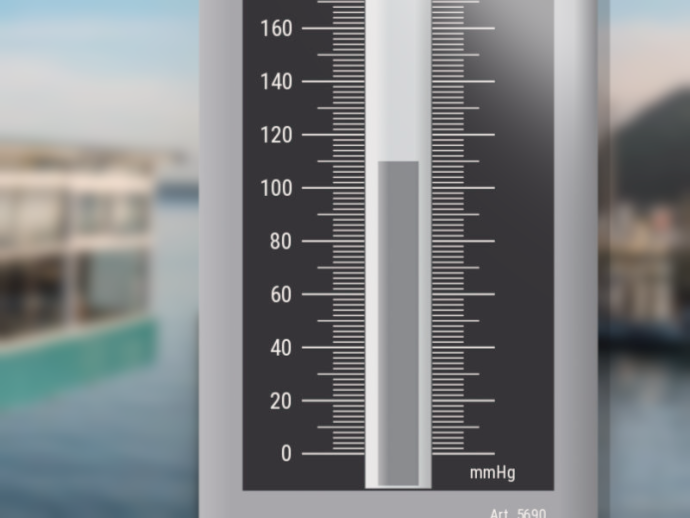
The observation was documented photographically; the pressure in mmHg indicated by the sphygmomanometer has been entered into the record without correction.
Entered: 110 mmHg
